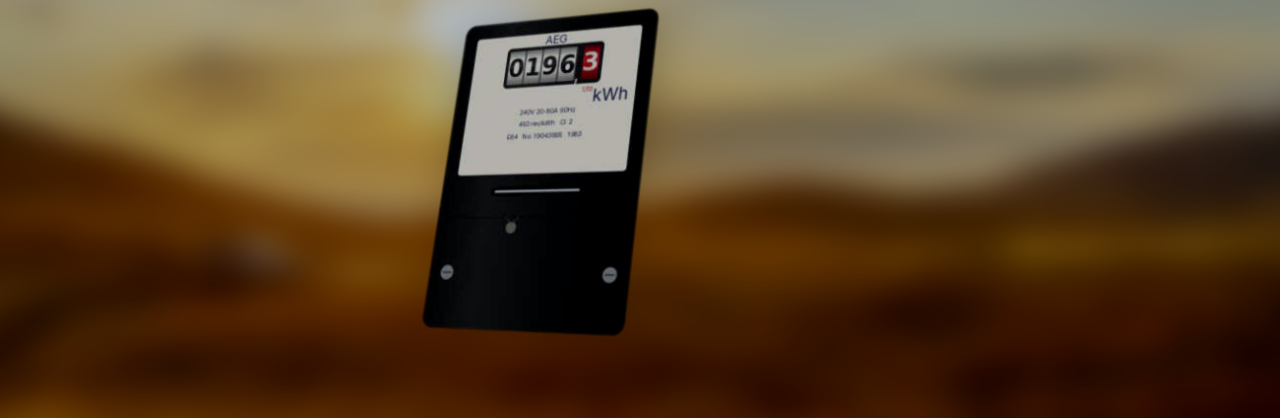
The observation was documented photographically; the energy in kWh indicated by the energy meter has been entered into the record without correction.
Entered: 196.3 kWh
